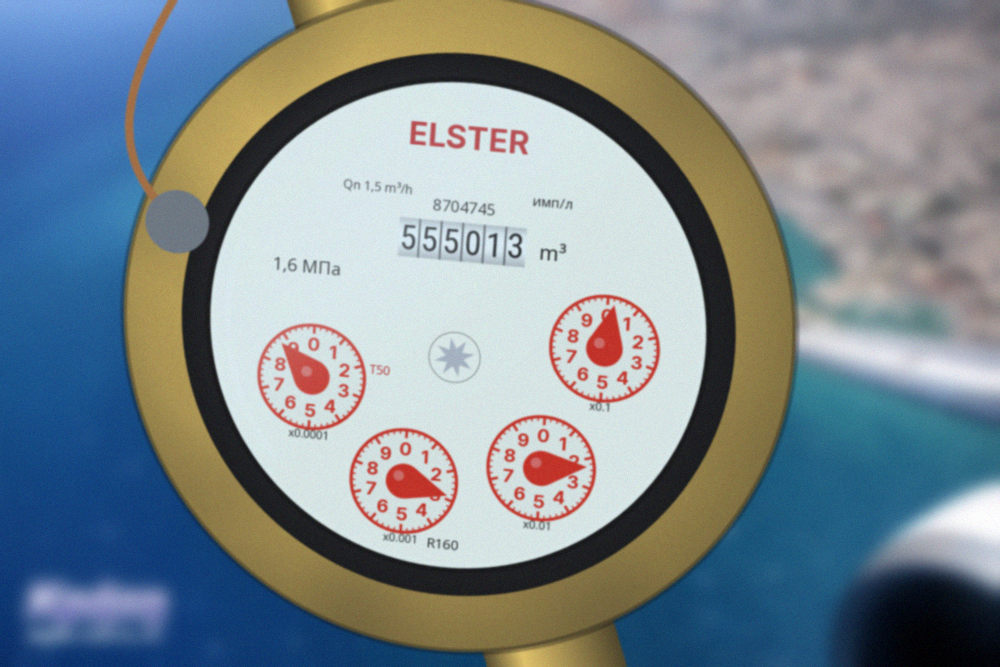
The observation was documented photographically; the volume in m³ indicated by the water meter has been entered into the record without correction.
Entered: 555013.0228 m³
